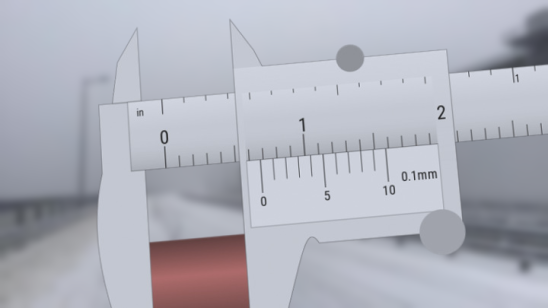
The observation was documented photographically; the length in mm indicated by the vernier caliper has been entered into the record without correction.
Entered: 6.8 mm
